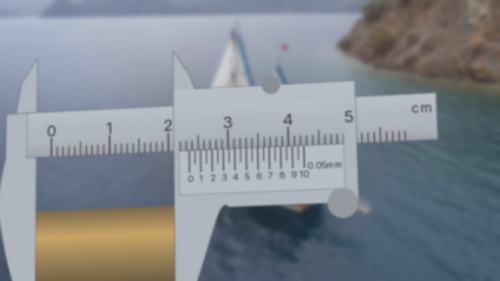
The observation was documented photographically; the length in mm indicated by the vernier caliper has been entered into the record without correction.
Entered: 23.5 mm
